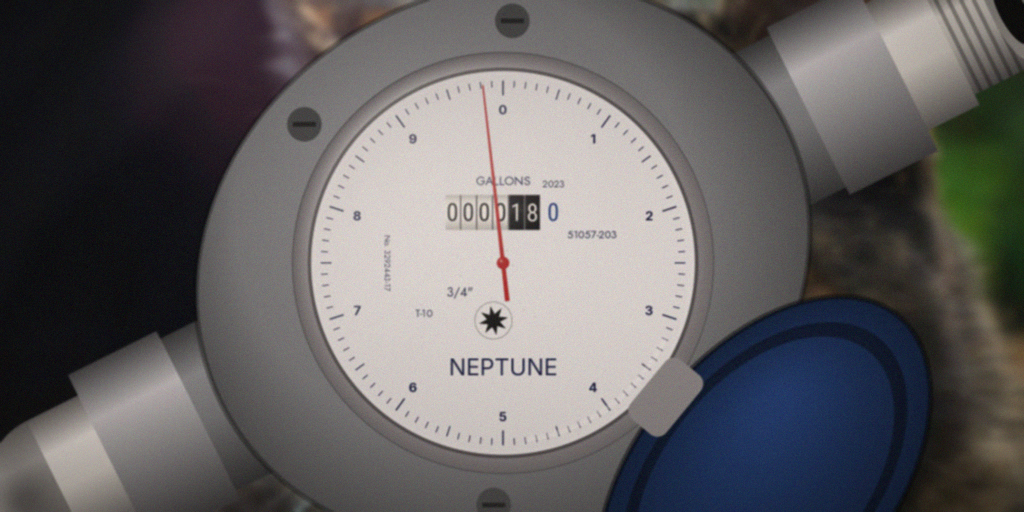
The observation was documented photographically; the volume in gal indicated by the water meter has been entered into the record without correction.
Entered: 179.8 gal
